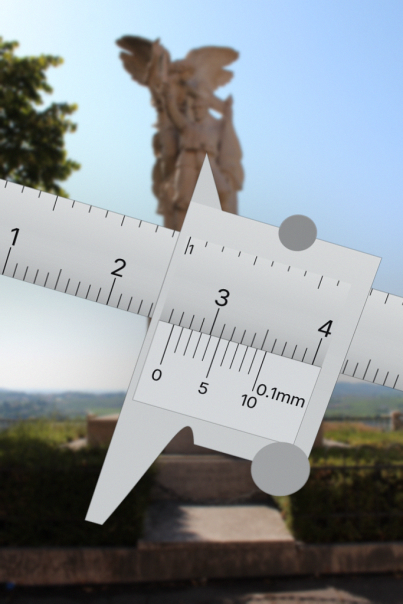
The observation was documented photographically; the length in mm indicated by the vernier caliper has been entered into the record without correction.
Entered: 26.5 mm
